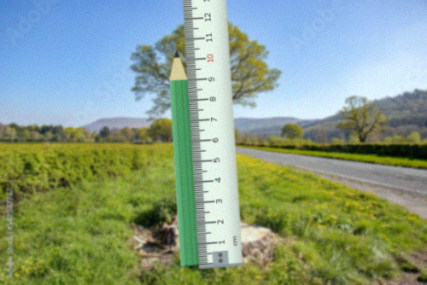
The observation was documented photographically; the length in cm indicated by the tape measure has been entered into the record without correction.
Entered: 10.5 cm
